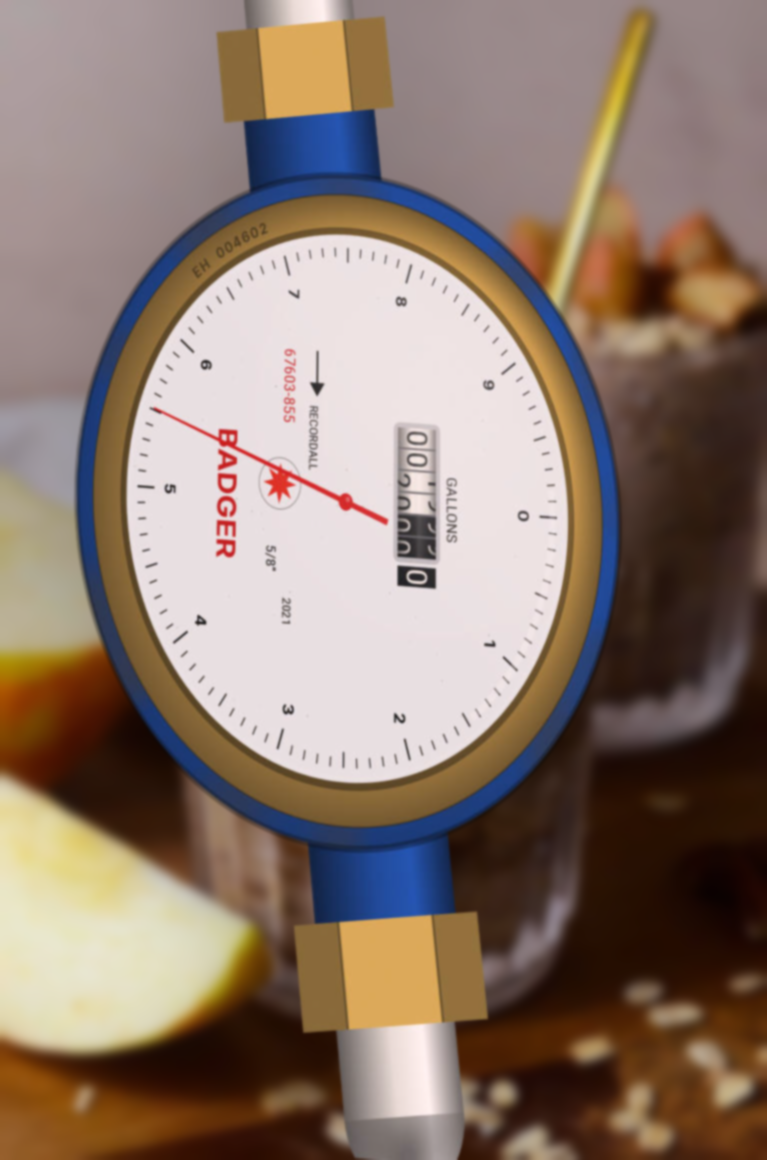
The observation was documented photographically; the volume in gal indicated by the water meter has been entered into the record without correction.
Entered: 19995.5 gal
